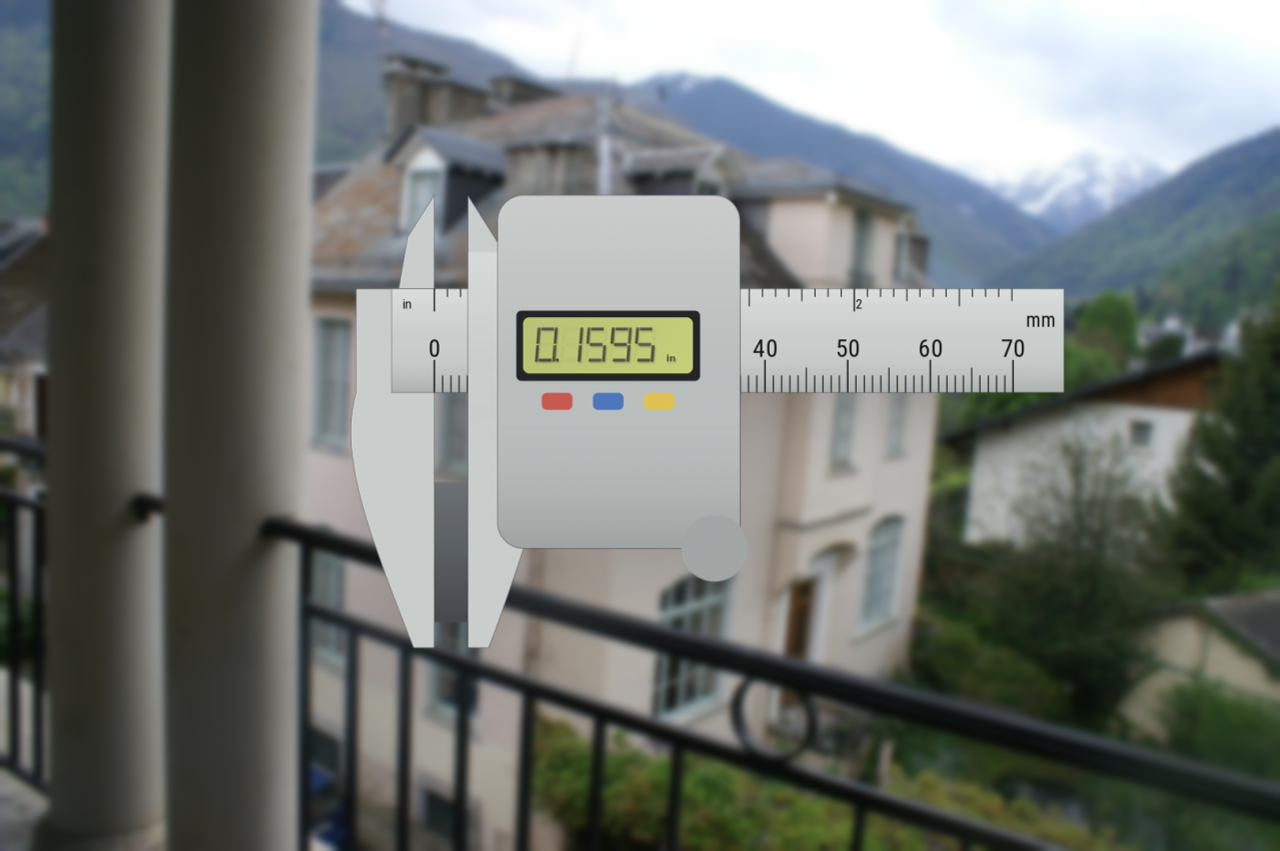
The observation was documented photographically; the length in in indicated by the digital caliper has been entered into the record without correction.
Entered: 0.1595 in
